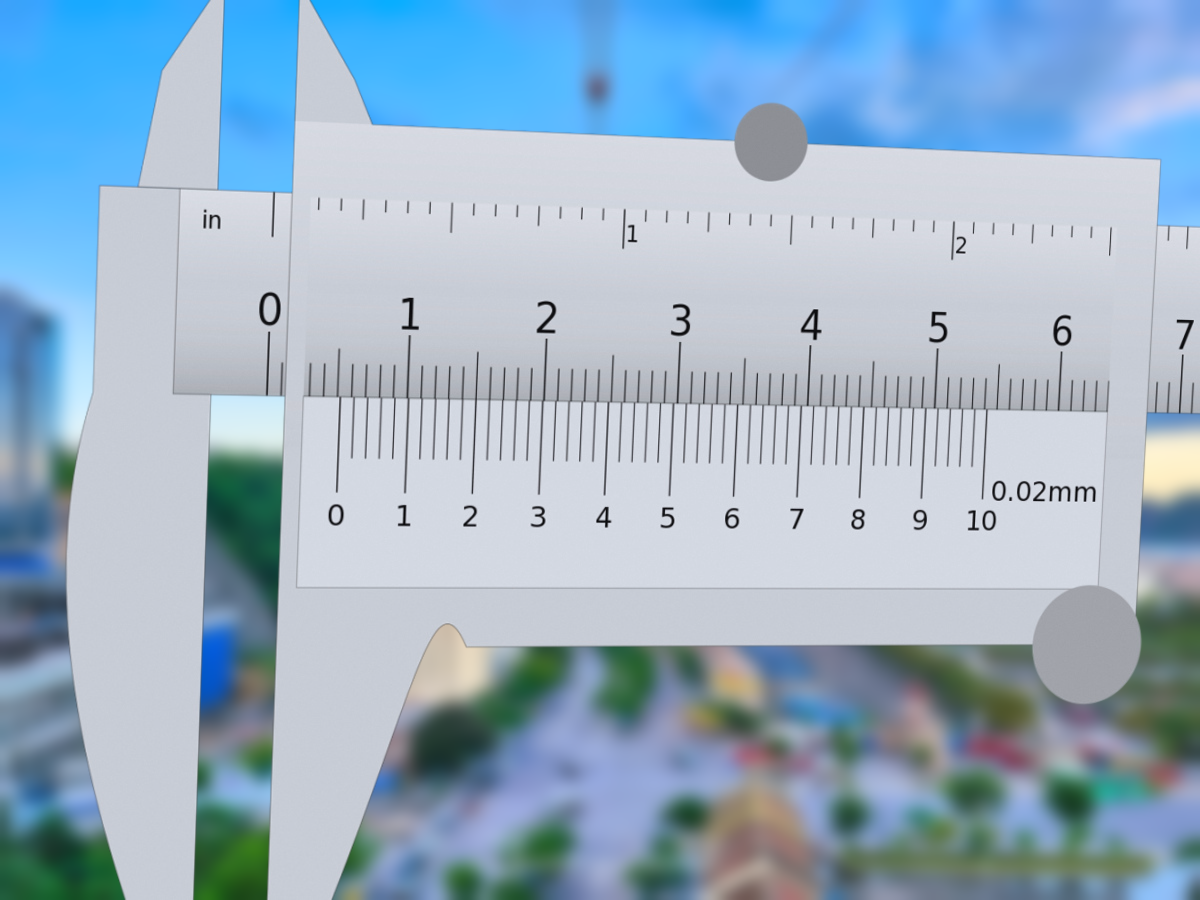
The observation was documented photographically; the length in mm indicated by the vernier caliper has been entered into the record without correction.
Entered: 5.2 mm
